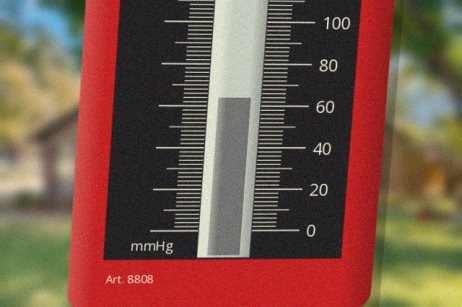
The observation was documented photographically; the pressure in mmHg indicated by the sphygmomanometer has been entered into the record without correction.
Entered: 64 mmHg
